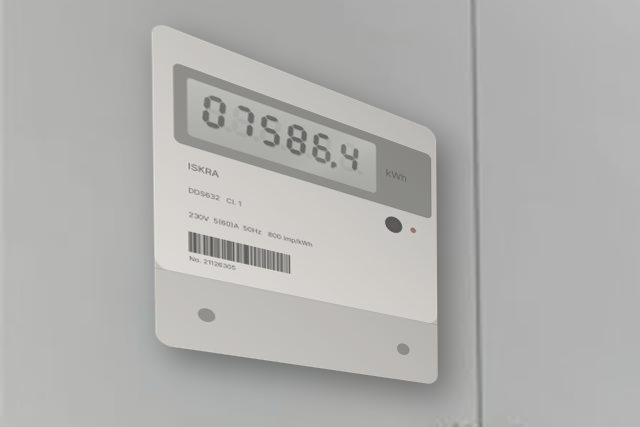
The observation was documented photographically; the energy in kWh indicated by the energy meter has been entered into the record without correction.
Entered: 7586.4 kWh
